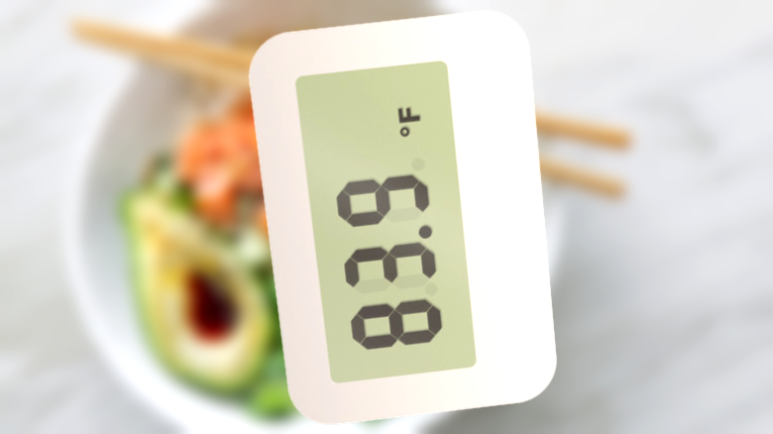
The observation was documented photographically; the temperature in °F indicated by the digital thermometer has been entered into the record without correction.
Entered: 83.9 °F
